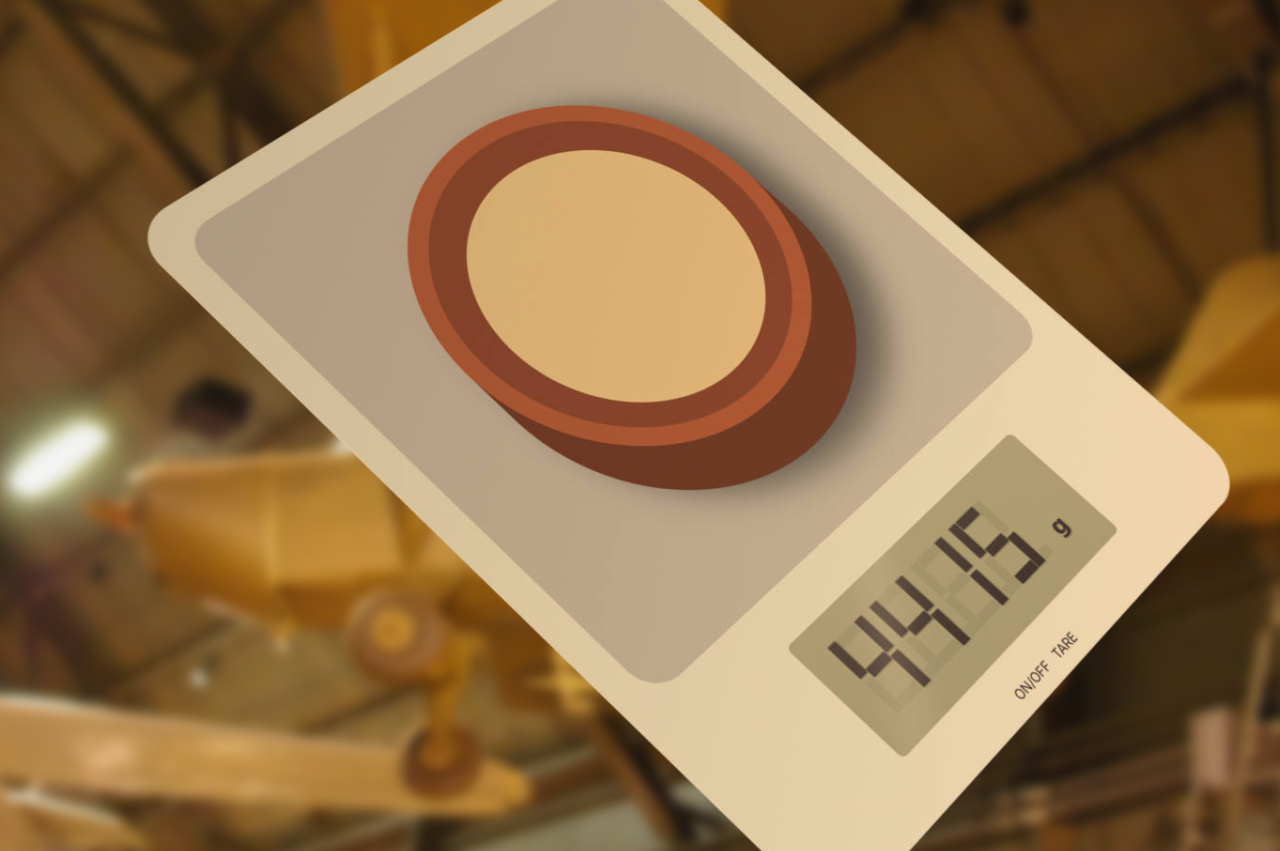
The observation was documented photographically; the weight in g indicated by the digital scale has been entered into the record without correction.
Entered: 4415 g
